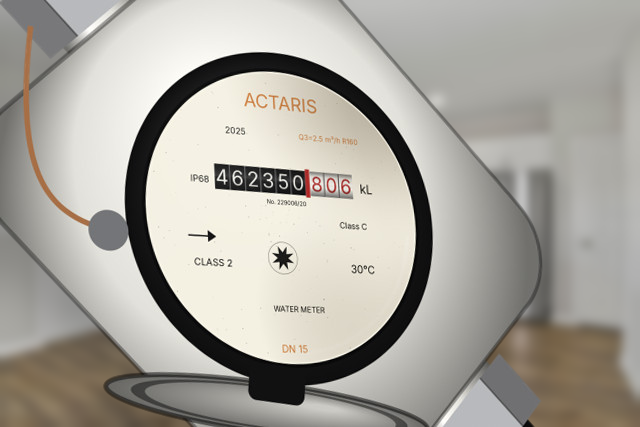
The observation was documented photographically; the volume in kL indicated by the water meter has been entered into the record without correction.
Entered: 462350.806 kL
